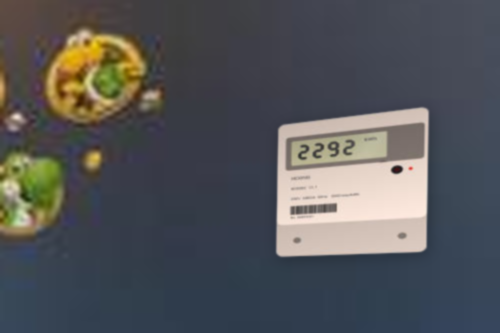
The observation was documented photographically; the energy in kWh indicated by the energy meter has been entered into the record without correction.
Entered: 2292 kWh
